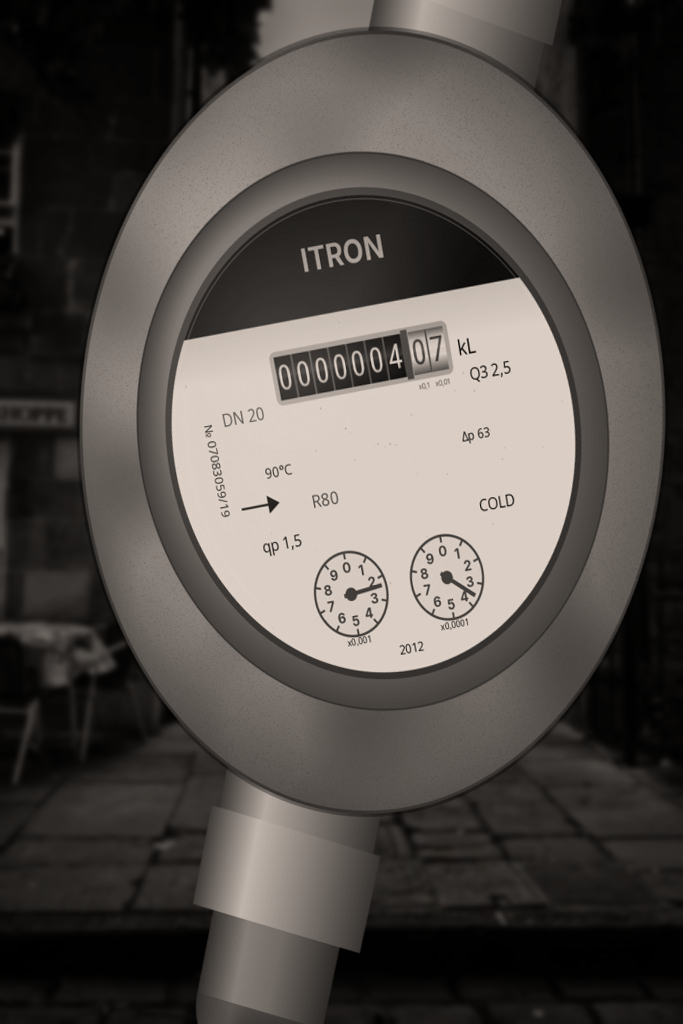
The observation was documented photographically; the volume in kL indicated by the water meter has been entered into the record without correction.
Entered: 4.0723 kL
